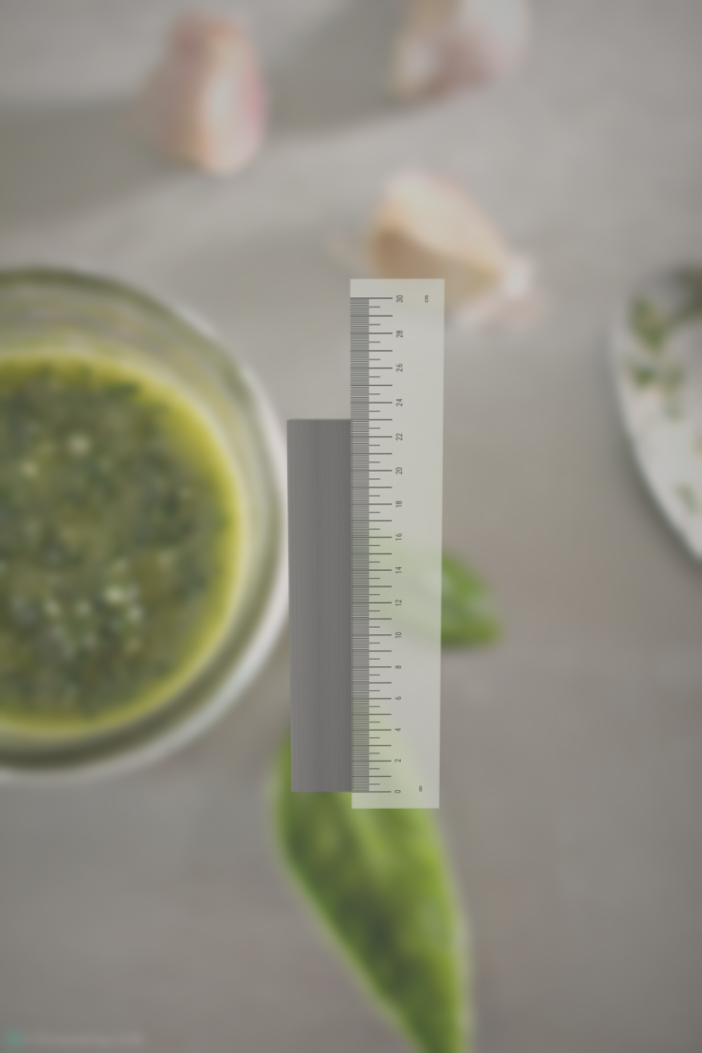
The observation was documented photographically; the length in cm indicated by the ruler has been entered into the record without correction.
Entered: 23 cm
